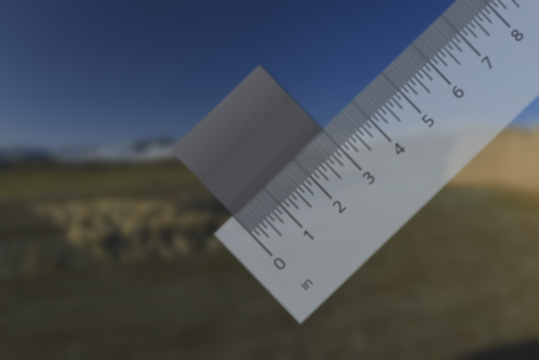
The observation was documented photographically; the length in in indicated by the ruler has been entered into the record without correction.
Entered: 3 in
